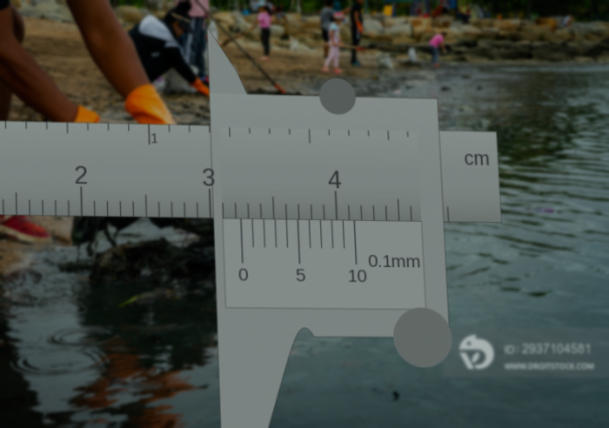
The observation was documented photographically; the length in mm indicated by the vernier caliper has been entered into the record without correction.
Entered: 32.4 mm
